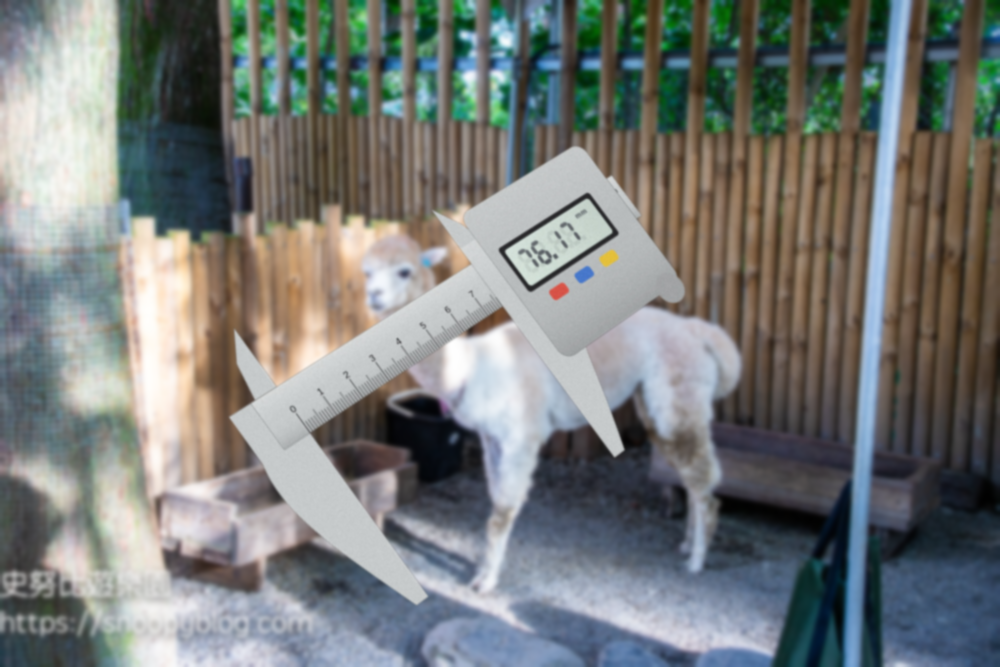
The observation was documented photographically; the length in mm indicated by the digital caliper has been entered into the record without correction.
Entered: 76.17 mm
